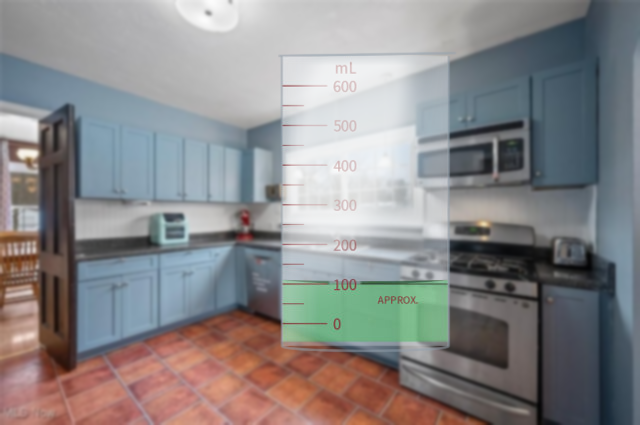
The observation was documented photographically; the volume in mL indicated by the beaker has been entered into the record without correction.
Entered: 100 mL
